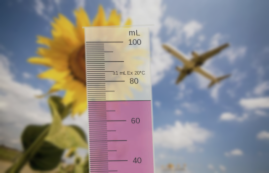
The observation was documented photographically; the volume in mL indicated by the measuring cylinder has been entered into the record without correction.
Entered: 70 mL
